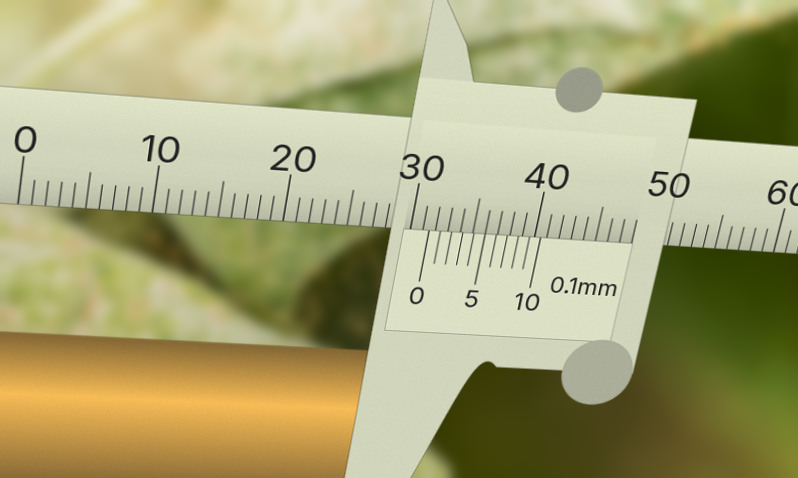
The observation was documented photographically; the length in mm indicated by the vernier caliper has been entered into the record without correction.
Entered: 31.5 mm
